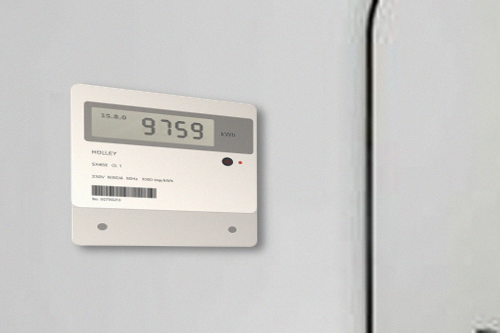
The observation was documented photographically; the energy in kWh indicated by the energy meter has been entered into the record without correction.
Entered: 9759 kWh
